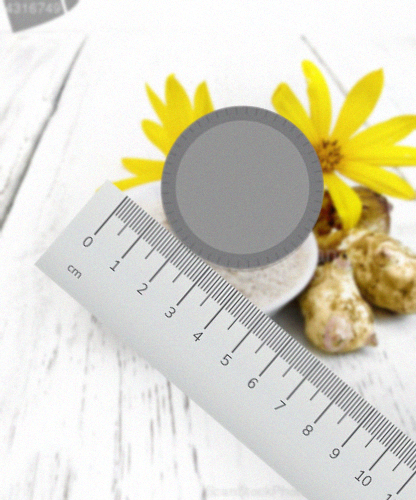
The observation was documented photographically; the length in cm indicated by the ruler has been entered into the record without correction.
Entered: 4.5 cm
